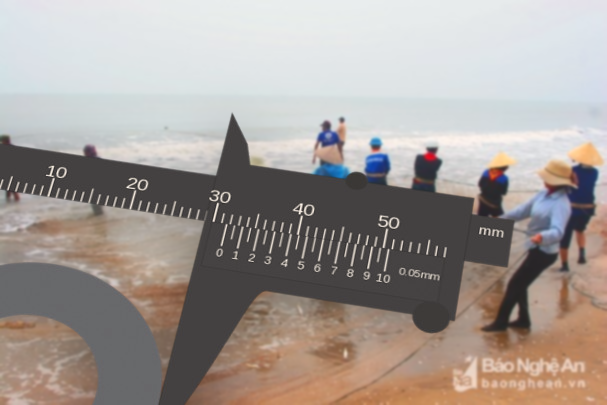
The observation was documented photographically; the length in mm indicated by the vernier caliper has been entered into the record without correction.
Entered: 31.6 mm
